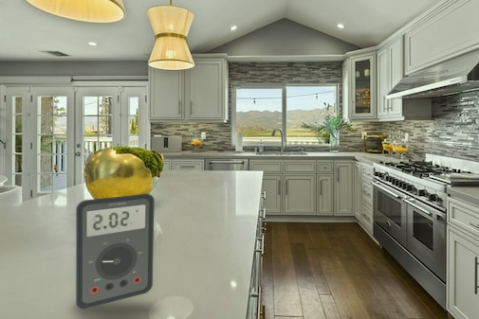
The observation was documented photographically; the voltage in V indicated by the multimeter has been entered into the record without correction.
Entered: 2.02 V
